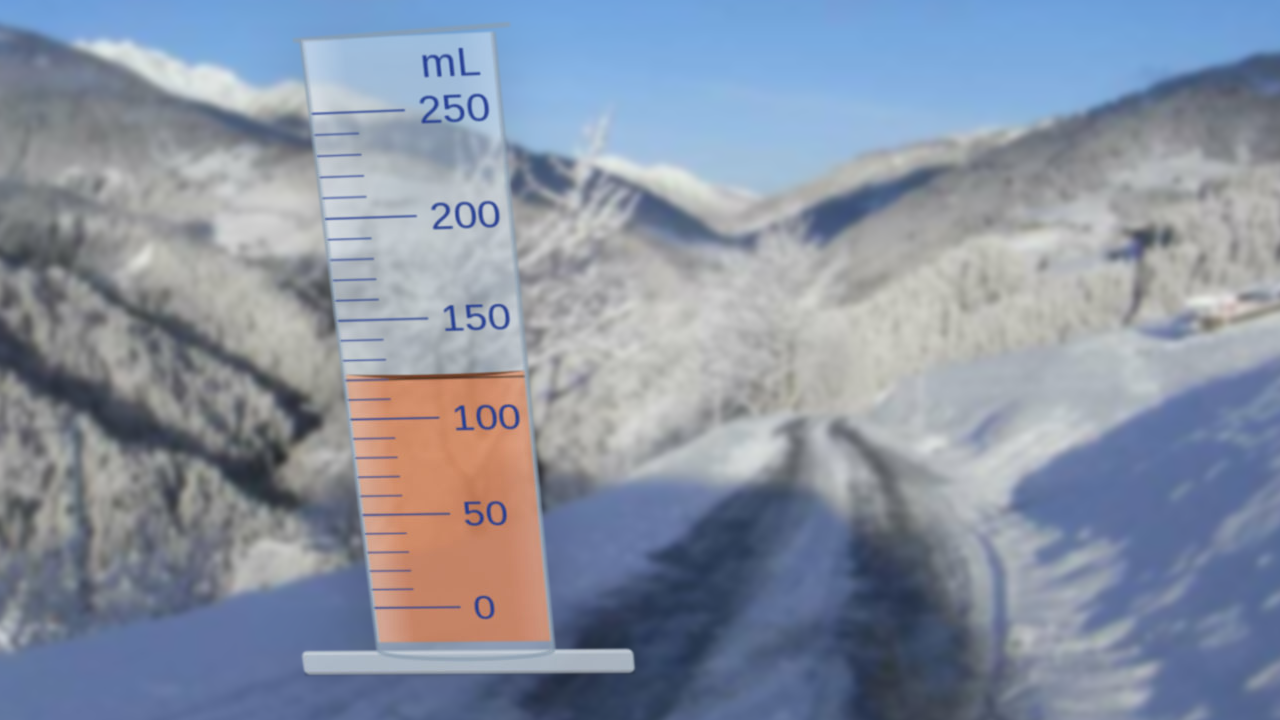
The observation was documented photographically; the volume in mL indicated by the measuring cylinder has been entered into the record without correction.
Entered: 120 mL
